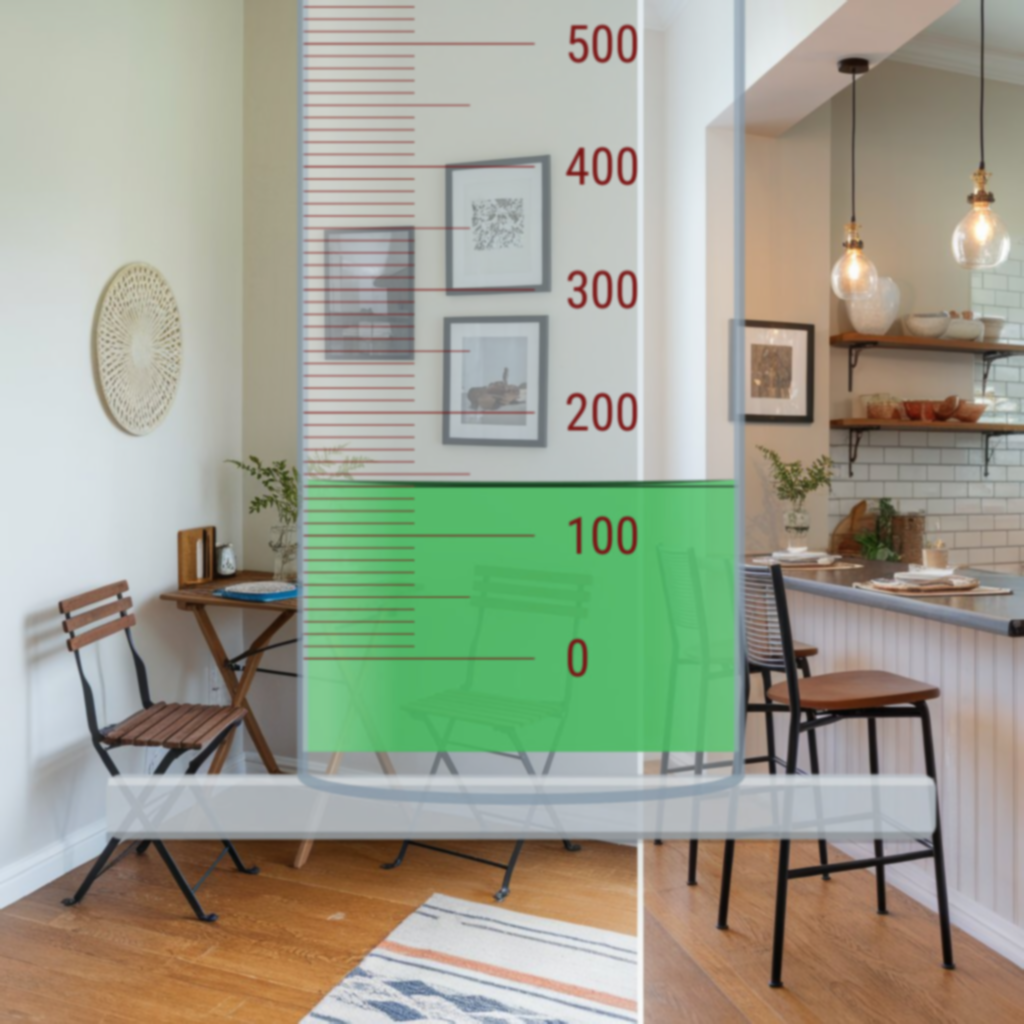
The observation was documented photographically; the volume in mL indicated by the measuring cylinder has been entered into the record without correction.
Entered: 140 mL
